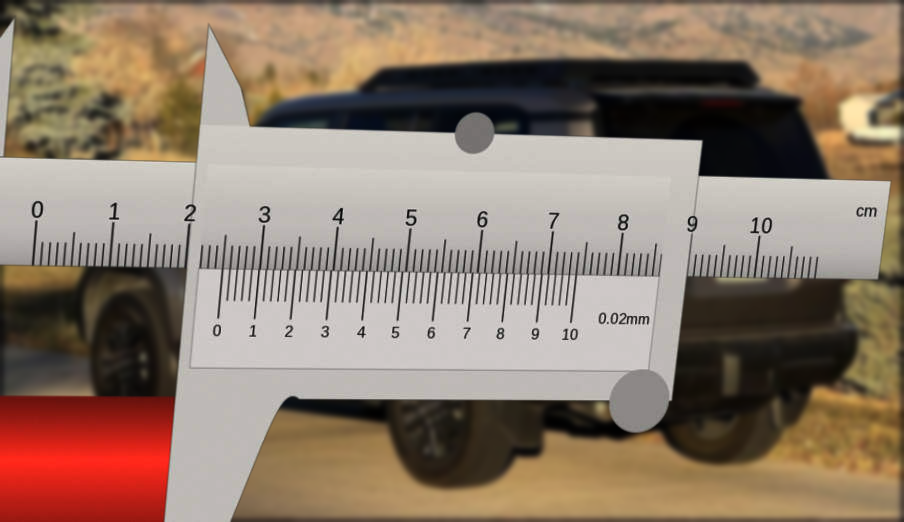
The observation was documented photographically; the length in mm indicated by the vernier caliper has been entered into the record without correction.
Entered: 25.0 mm
